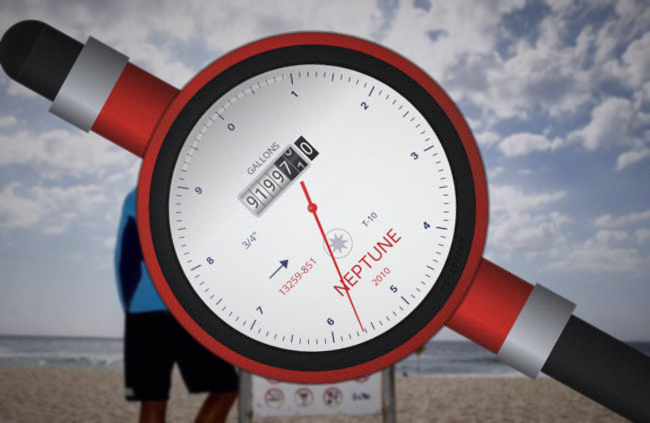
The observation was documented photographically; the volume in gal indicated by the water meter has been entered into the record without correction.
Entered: 9199705.6 gal
